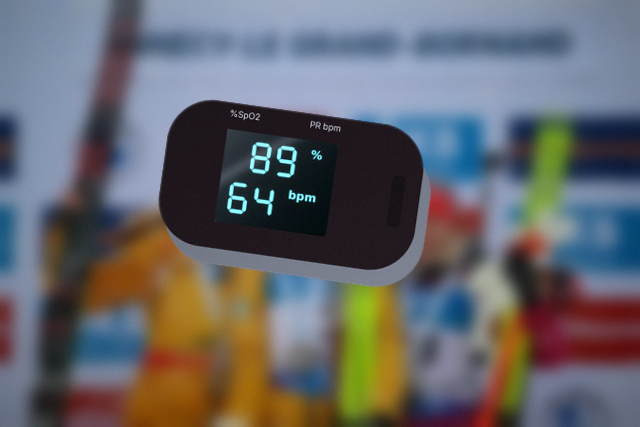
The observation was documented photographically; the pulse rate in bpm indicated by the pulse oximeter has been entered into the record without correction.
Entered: 64 bpm
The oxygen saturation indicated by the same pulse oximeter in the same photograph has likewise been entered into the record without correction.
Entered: 89 %
